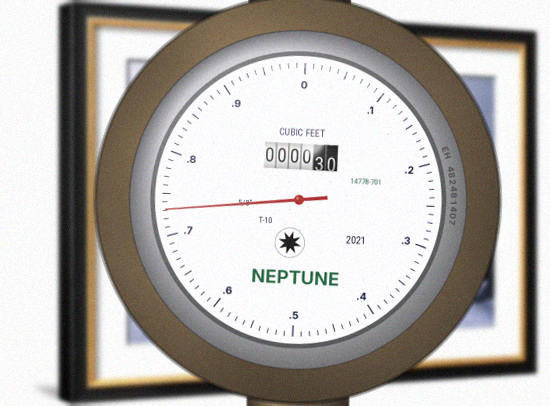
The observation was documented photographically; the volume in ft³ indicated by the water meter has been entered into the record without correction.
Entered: 29.73 ft³
